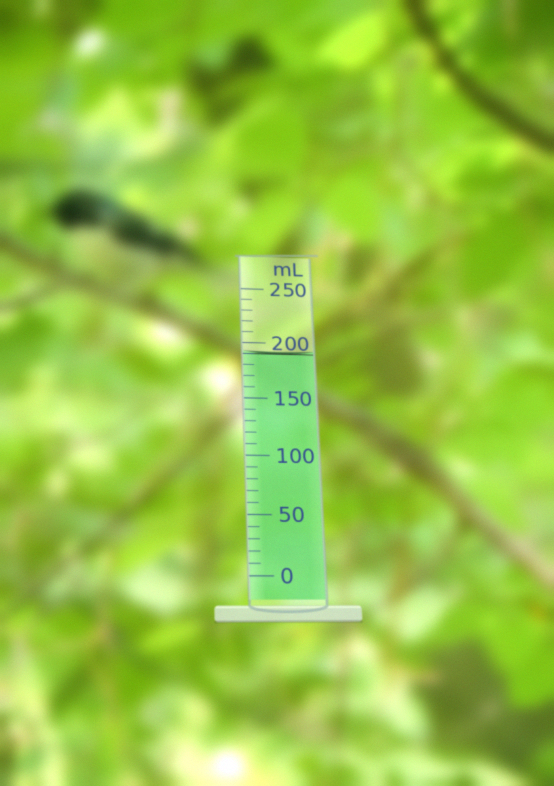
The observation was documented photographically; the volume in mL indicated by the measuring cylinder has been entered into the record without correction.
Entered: 190 mL
